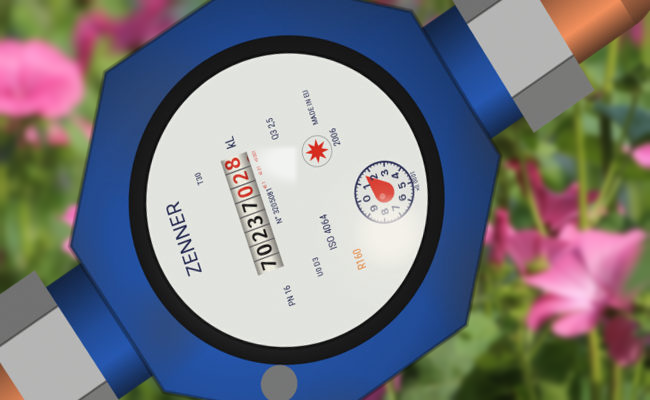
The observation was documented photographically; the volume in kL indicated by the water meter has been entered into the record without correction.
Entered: 70237.0281 kL
